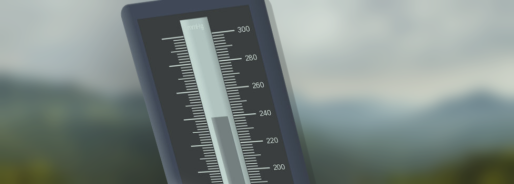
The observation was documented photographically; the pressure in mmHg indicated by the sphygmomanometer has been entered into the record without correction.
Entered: 240 mmHg
